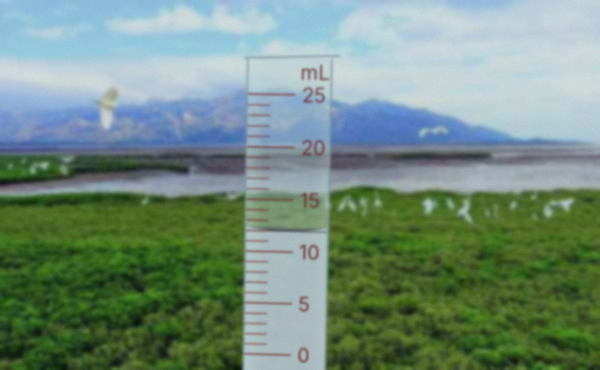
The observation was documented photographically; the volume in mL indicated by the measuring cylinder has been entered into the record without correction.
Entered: 12 mL
